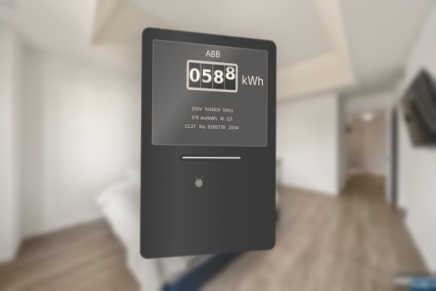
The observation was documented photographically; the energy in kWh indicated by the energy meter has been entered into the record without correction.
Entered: 588 kWh
